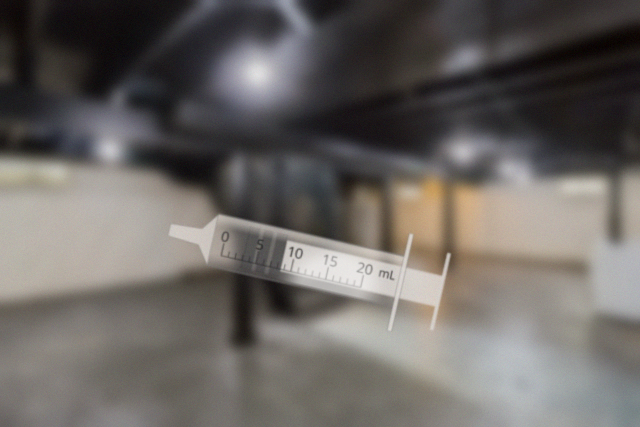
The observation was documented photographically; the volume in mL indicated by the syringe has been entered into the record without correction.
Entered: 3 mL
